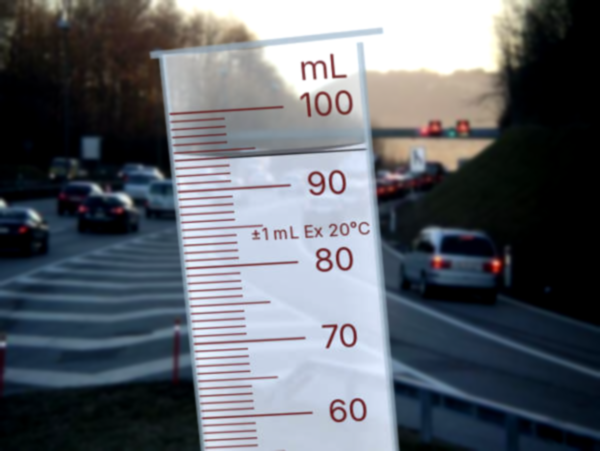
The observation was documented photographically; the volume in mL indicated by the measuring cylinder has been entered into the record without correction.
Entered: 94 mL
